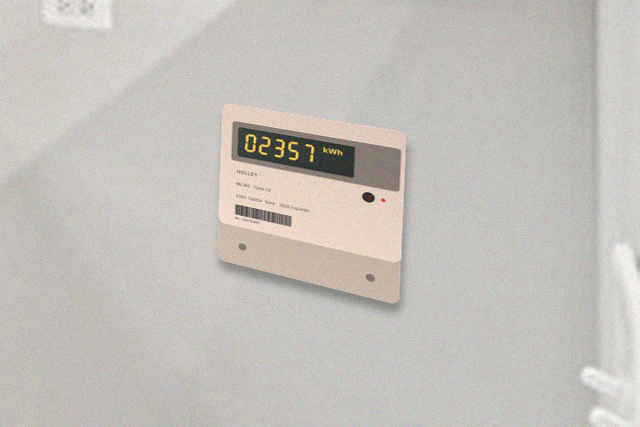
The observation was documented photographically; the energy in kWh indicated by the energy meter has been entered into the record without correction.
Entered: 2357 kWh
